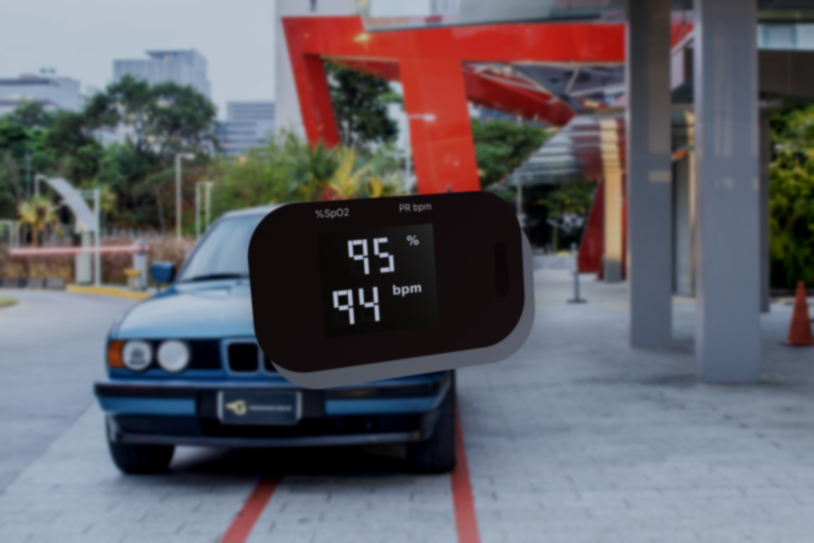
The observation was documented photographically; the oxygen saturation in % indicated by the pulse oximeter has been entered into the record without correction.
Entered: 95 %
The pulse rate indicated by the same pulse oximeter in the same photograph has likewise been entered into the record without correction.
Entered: 94 bpm
